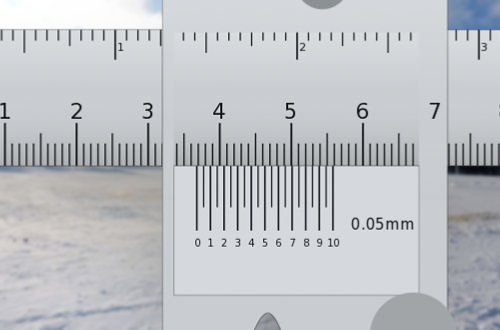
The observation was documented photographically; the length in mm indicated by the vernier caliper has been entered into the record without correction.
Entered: 36.8 mm
